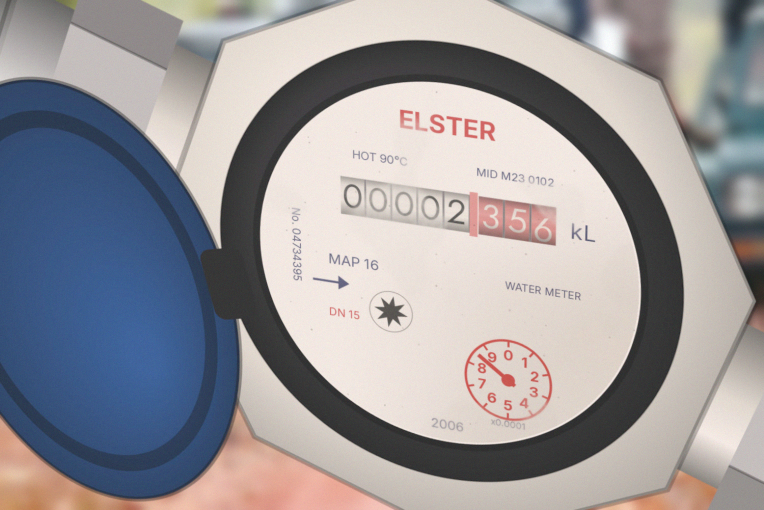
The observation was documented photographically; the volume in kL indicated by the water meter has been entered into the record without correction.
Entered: 2.3558 kL
